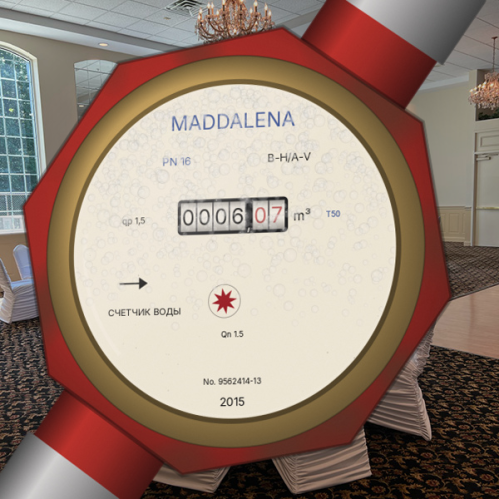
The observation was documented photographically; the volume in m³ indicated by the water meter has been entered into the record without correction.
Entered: 6.07 m³
